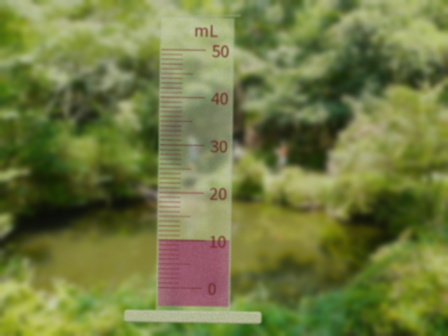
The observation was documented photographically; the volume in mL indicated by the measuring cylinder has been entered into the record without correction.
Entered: 10 mL
